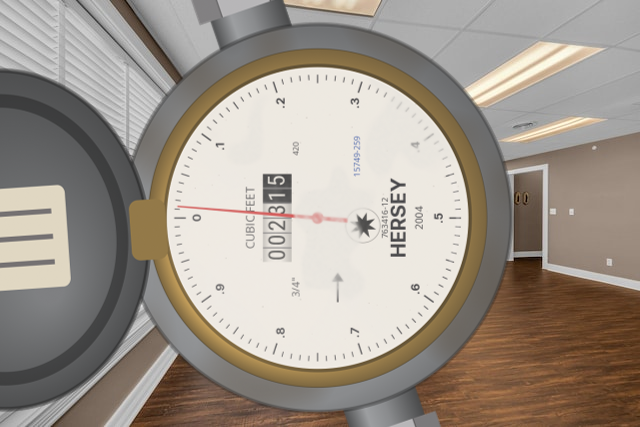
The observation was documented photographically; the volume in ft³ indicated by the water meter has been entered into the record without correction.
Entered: 2315.01 ft³
